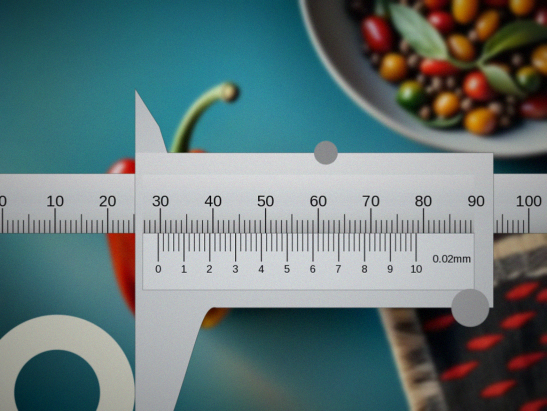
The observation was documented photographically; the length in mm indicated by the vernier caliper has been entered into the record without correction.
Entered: 29.6 mm
